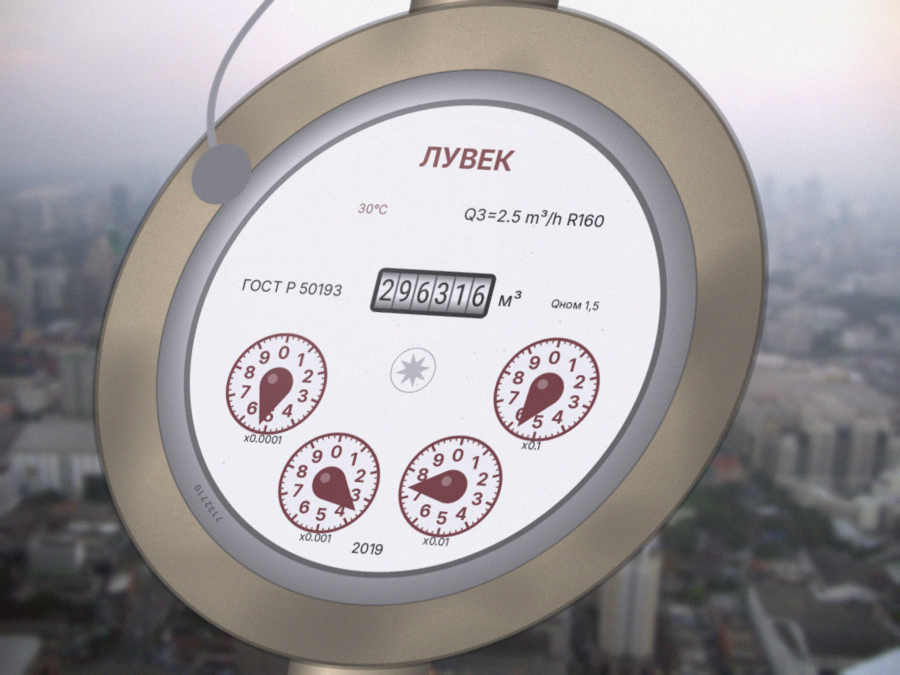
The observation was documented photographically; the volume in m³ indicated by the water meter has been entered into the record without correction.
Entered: 296316.5735 m³
